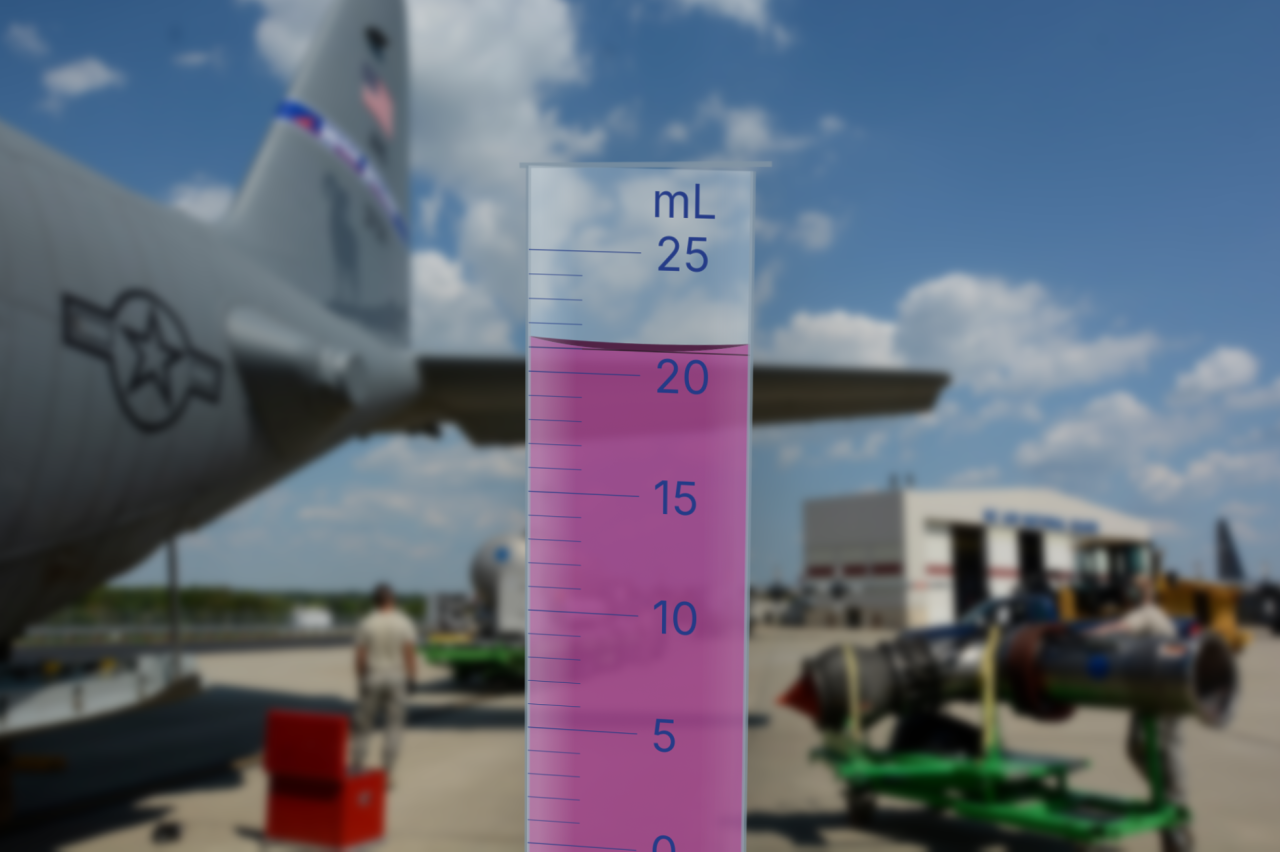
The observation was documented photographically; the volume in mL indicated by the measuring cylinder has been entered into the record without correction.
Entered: 21 mL
